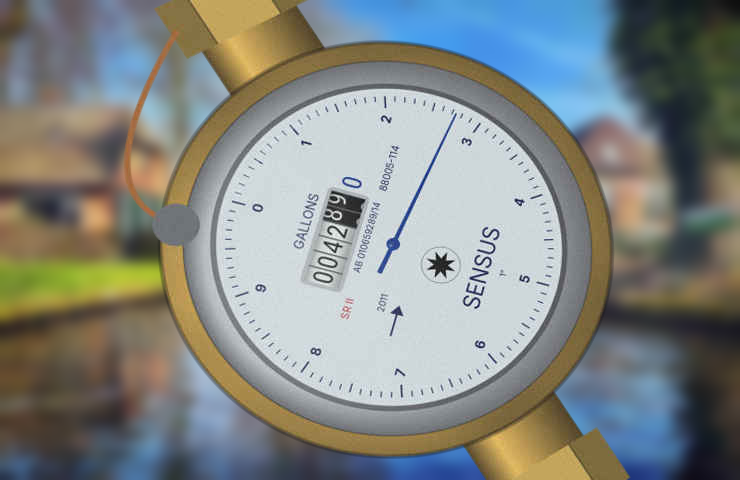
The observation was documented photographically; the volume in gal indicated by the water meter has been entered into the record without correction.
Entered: 42892.7 gal
